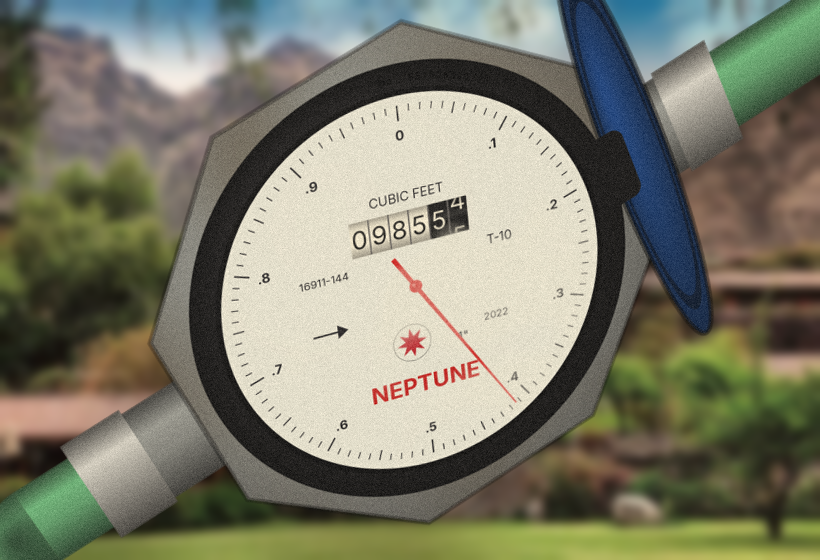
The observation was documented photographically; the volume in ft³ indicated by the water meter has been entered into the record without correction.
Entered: 98554.41 ft³
